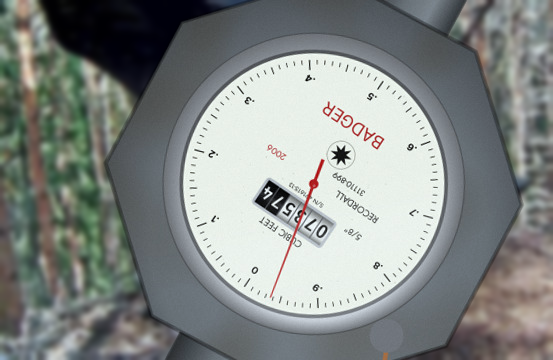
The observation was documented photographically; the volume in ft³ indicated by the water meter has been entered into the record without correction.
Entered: 73573.96 ft³
